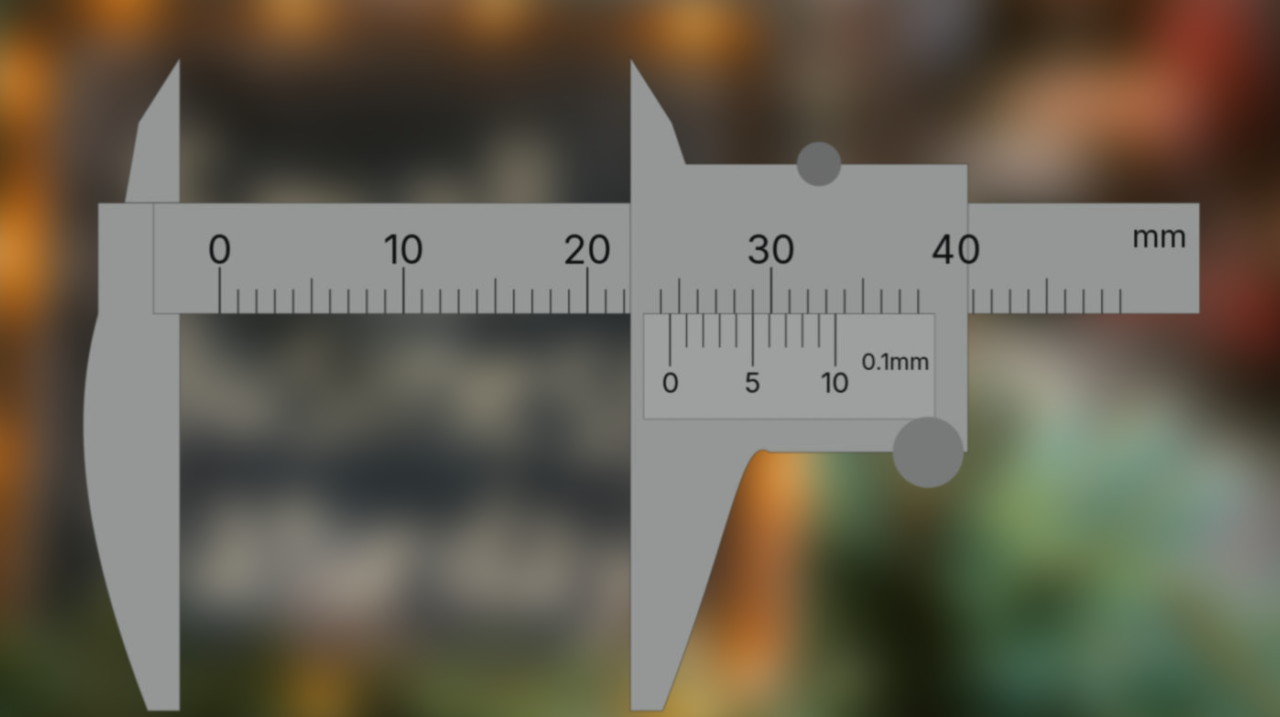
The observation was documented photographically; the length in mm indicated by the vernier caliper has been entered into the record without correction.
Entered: 24.5 mm
